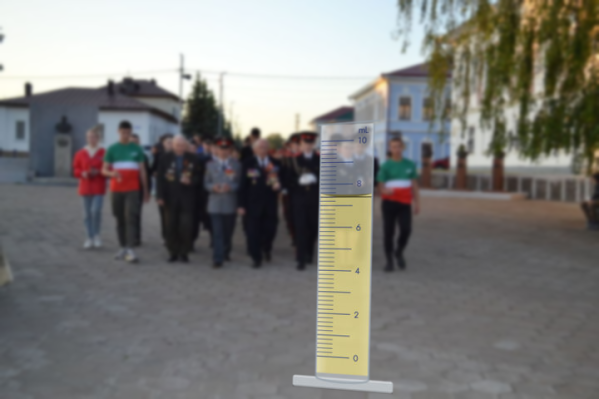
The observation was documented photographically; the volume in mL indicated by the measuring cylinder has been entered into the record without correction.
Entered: 7.4 mL
